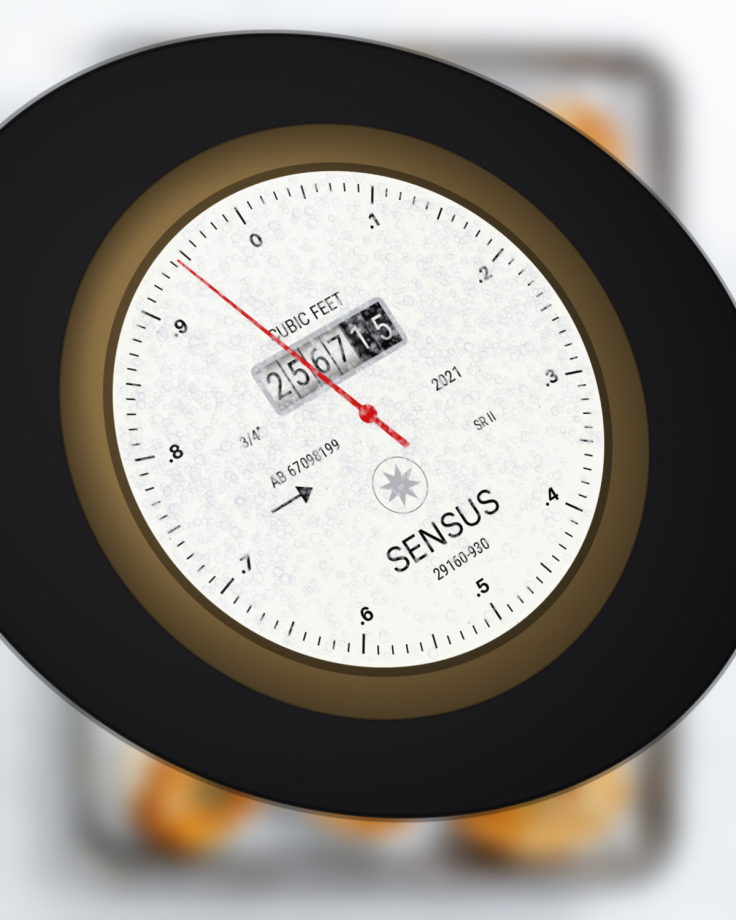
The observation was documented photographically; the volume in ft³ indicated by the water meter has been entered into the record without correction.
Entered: 256714.94 ft³
